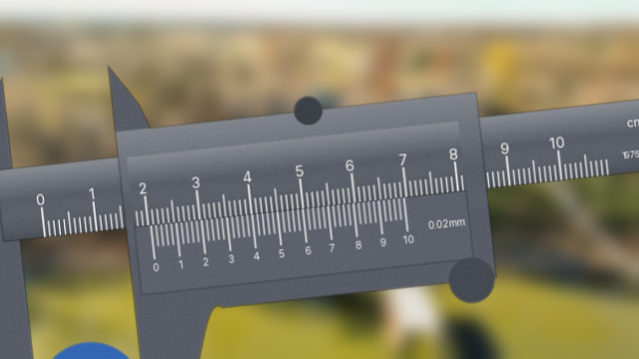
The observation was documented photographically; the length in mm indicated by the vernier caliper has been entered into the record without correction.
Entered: 20.5 mm
